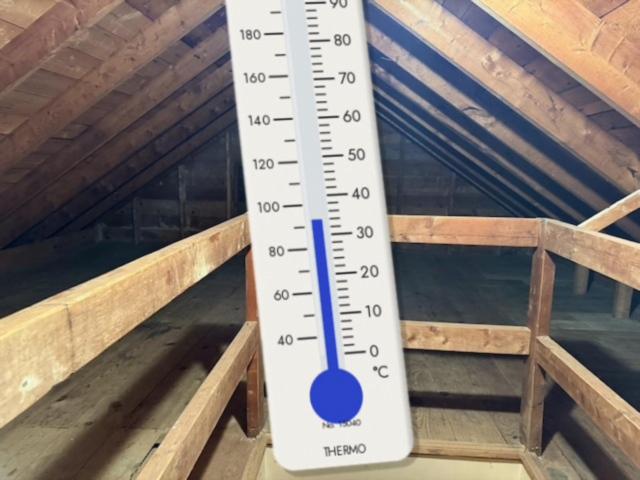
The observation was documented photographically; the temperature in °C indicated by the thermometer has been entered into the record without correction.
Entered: 34 °C
